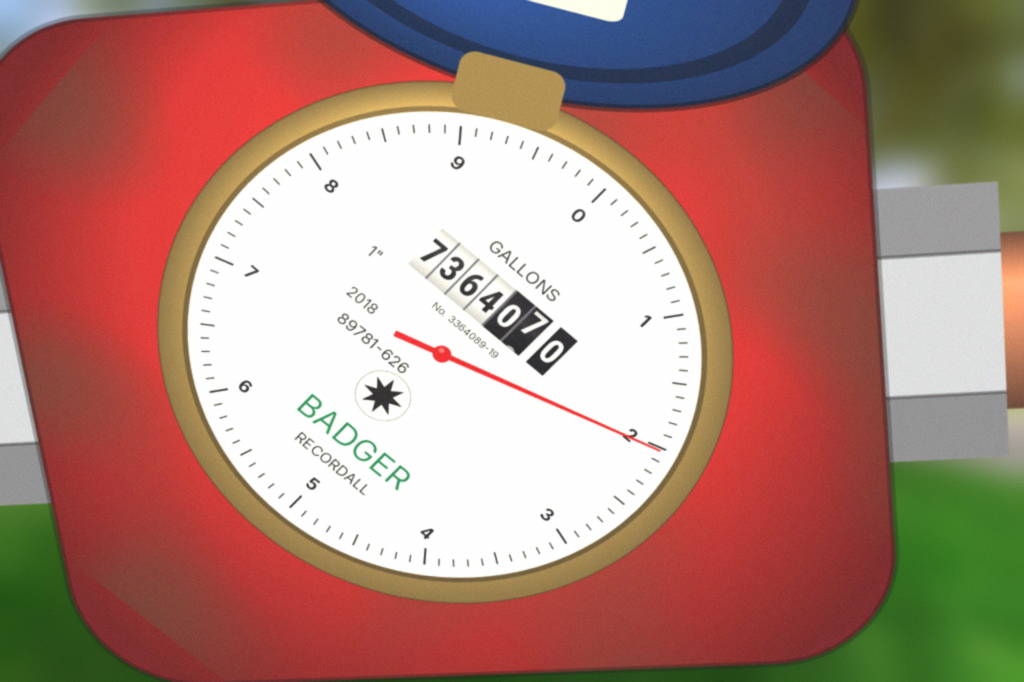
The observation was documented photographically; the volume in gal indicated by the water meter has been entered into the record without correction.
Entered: 7364072.0 gal
